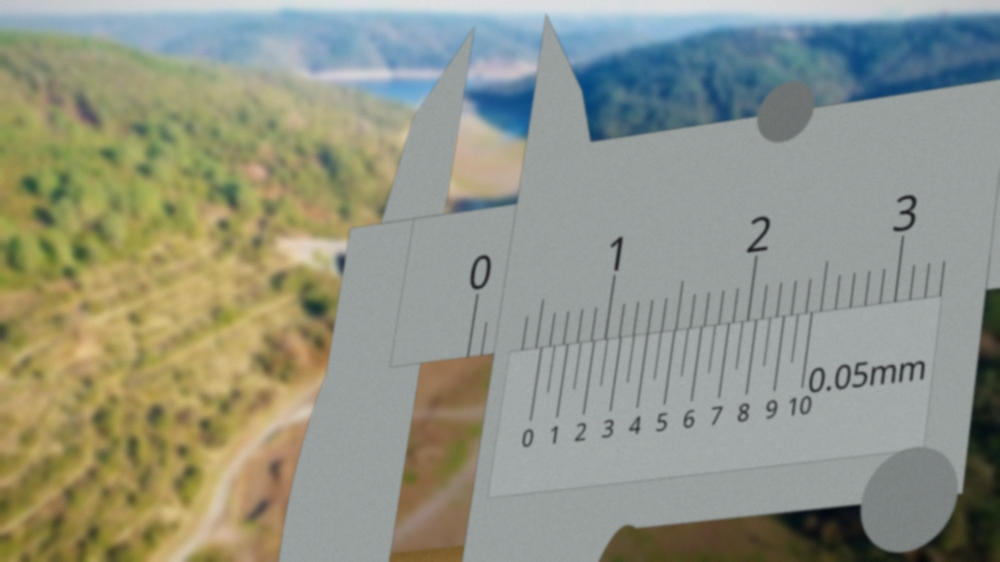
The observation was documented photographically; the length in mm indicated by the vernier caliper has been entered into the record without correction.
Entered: 5.4 mm
